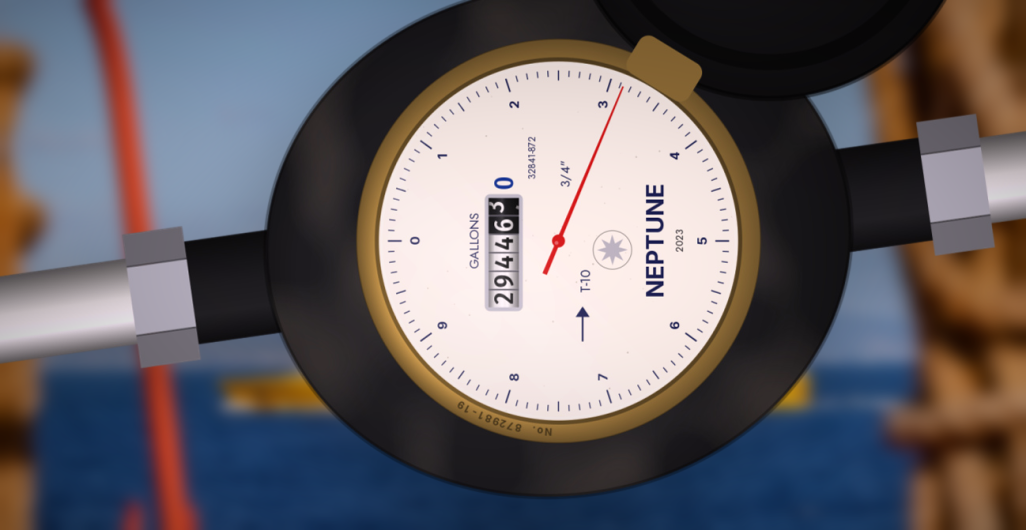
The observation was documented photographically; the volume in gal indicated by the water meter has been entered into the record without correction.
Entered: 2944633.1 gal
